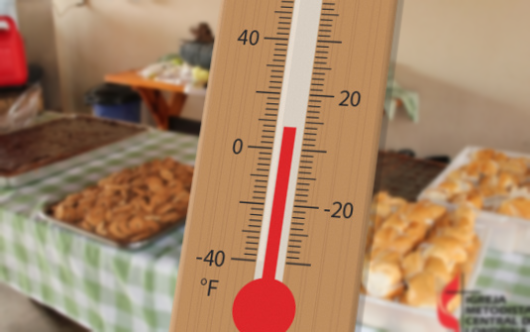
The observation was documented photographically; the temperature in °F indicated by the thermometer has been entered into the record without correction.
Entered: 8 °F
